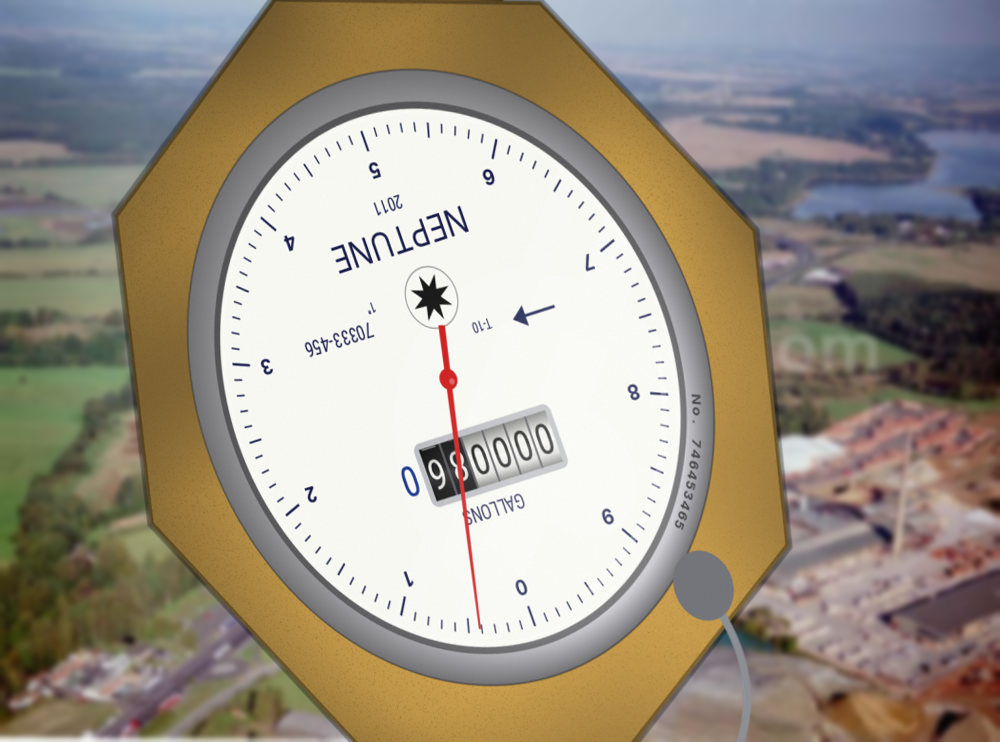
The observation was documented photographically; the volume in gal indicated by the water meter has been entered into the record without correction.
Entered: 860.4 gal
